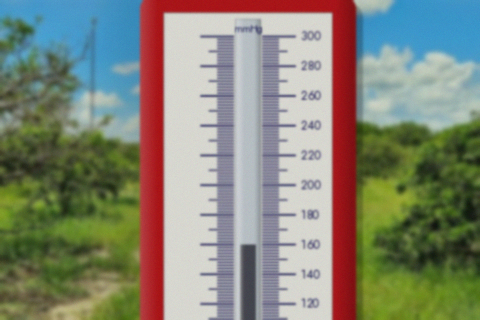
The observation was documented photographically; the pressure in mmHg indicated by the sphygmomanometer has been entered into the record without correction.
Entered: 160 mmHg
